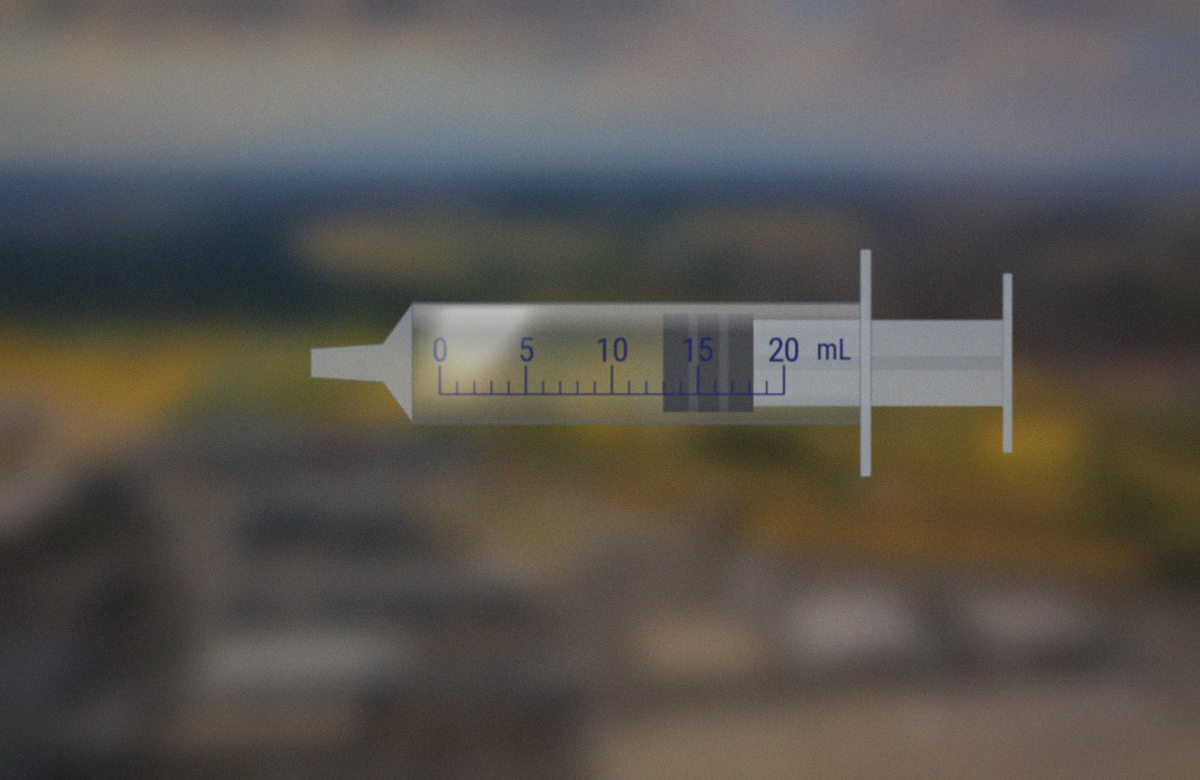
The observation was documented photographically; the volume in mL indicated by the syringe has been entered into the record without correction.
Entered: 13 mL
